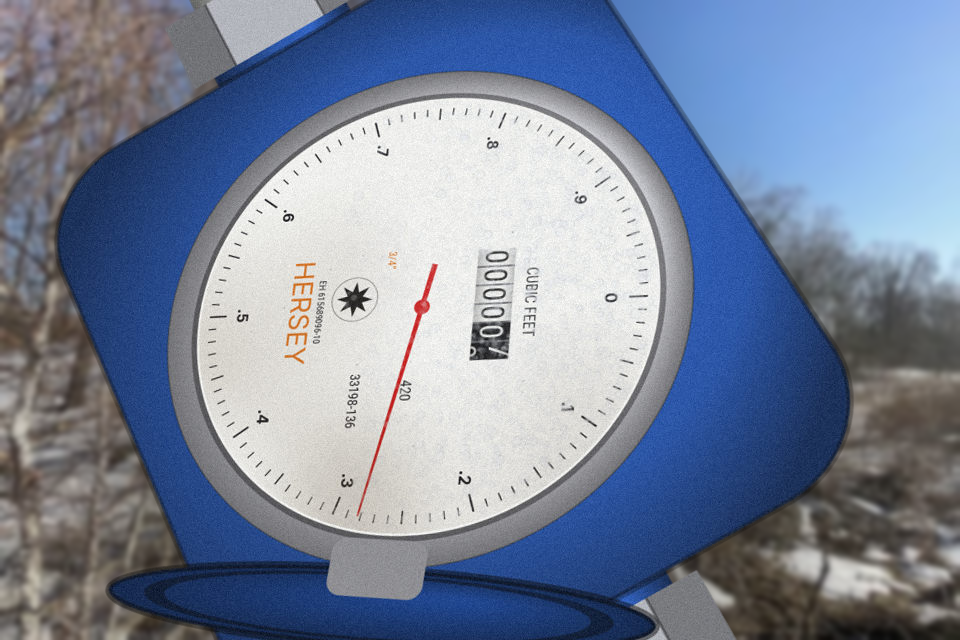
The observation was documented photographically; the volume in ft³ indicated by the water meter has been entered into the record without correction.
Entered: 7.28 ft³
